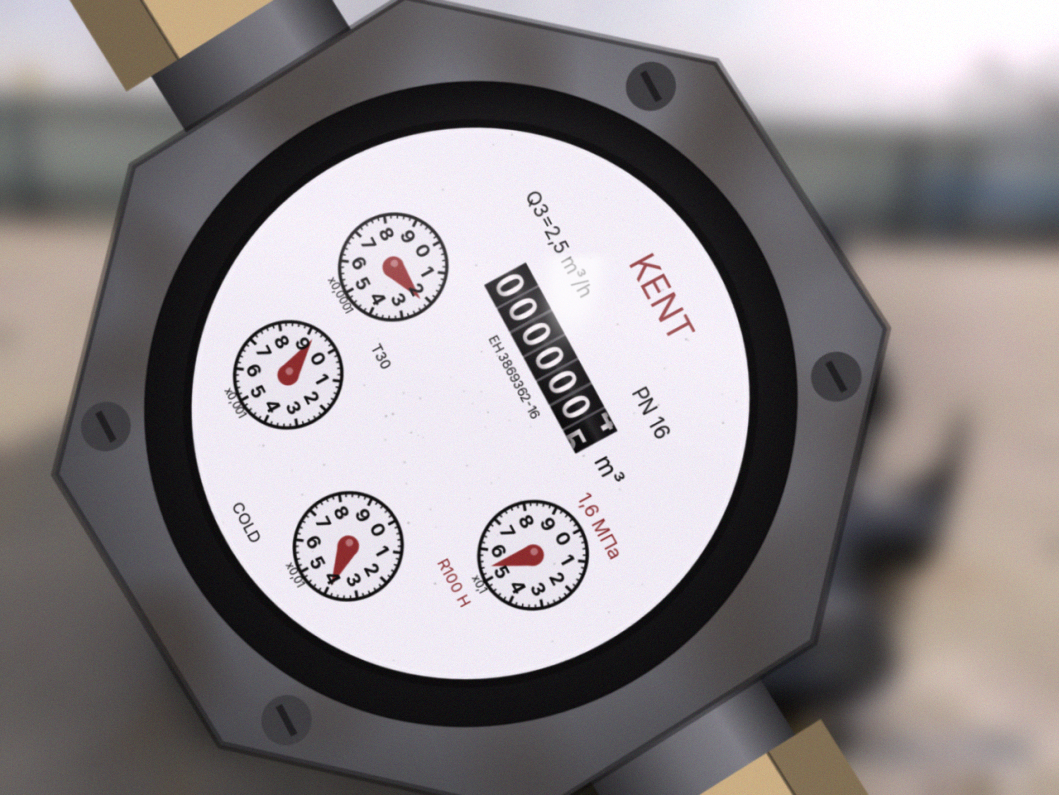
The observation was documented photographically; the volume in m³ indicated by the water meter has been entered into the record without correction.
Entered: 4.5392 m³
